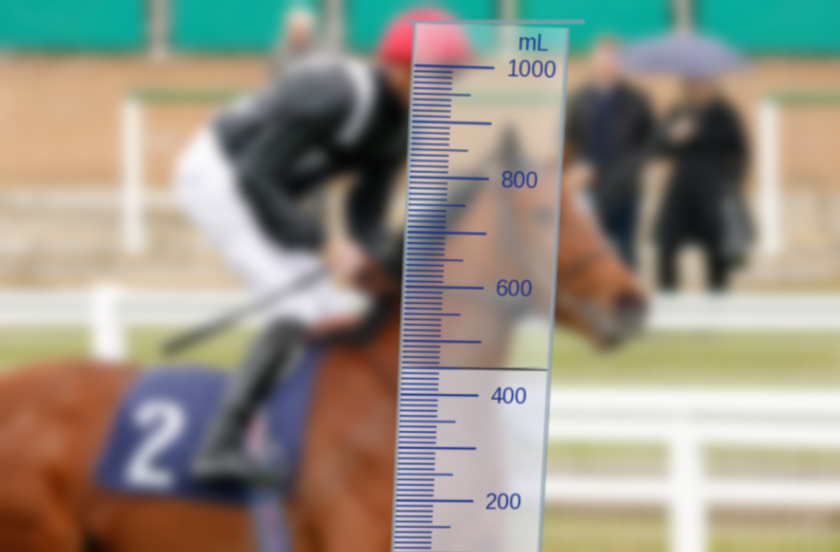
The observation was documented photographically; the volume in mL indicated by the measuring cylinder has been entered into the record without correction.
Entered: 450 mL
